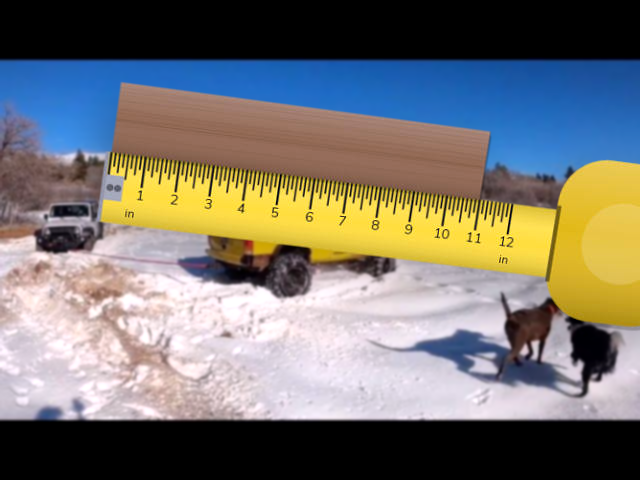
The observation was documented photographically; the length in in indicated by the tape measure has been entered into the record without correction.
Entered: 11 in
